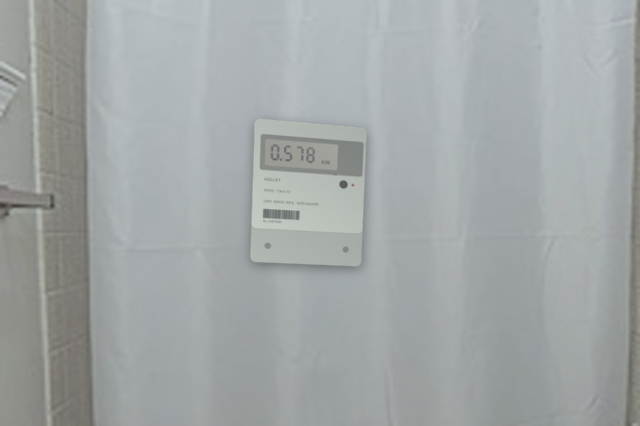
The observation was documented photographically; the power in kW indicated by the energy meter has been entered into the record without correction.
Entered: 0.578 kW
